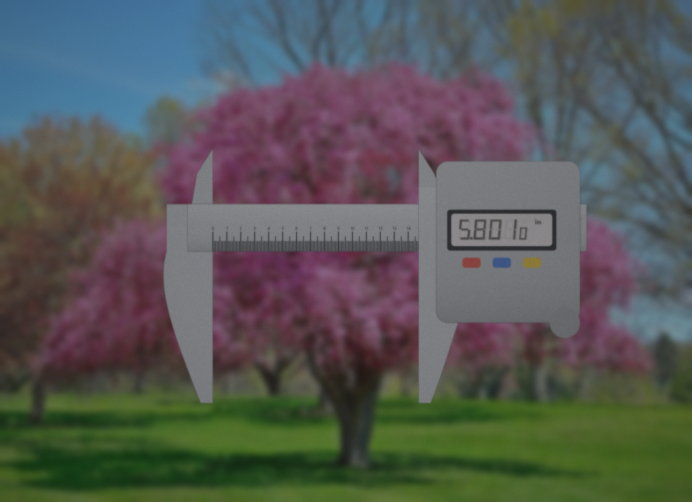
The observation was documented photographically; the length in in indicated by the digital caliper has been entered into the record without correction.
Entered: 5.8010 in
